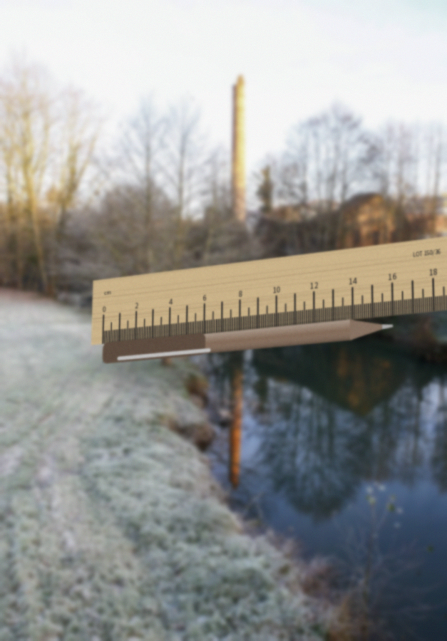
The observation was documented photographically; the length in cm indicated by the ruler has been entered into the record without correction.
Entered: 16 cm
